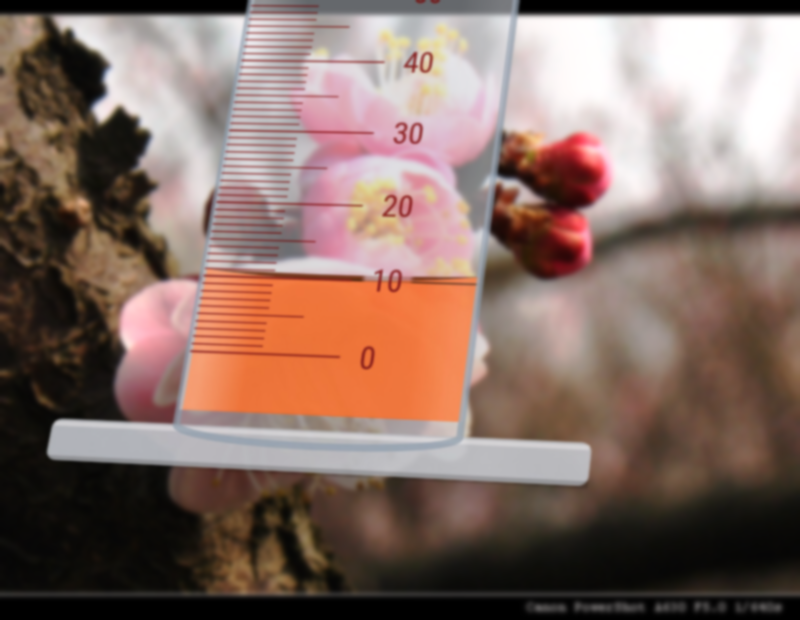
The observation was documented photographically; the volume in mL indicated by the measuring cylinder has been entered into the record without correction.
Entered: 10 mL
